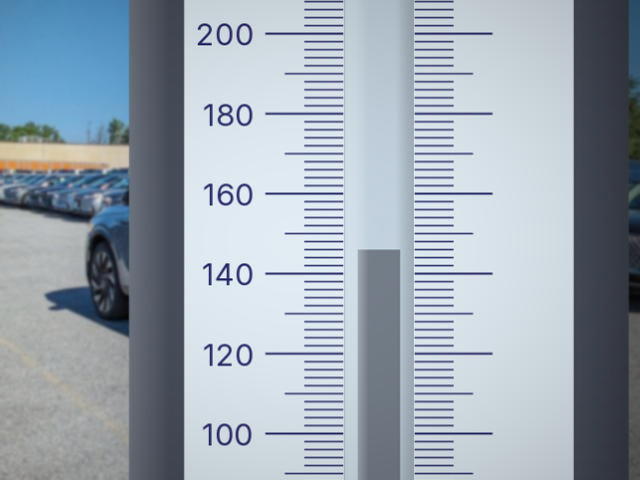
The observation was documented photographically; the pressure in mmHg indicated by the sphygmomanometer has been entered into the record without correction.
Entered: 146 mmHg
